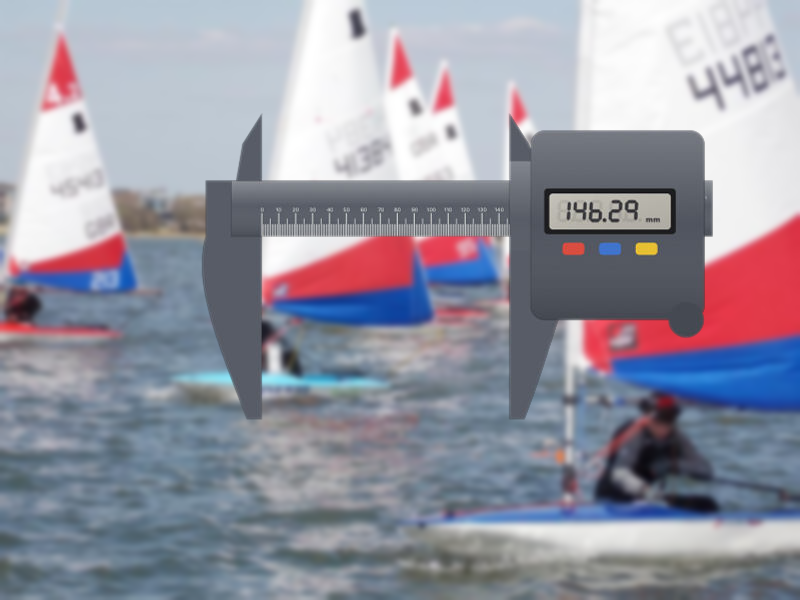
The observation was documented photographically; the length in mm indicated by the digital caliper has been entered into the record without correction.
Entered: 146.29 mm
